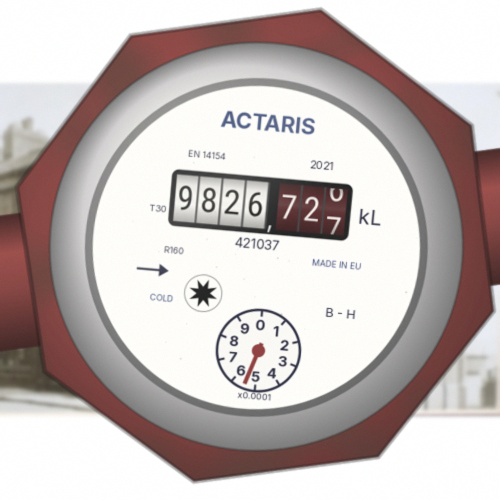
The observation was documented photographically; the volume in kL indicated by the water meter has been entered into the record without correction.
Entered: 9826.7265 kL
